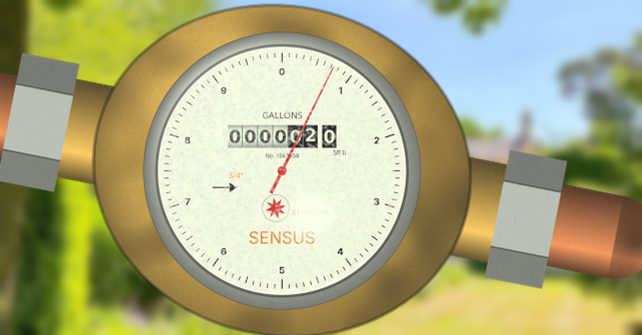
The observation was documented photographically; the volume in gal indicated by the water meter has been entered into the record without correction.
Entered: 20.7 gal
